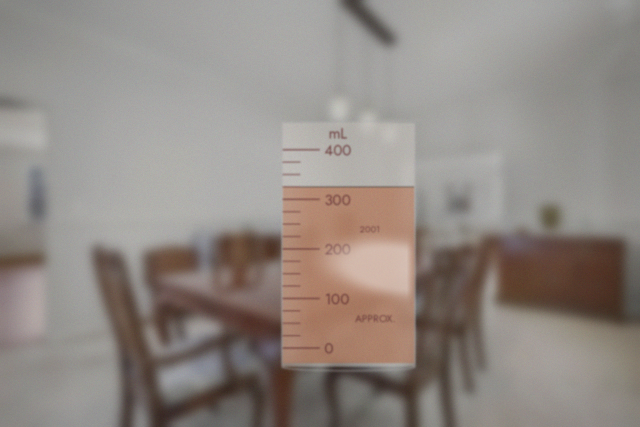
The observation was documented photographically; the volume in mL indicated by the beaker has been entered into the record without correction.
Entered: 325 mL
